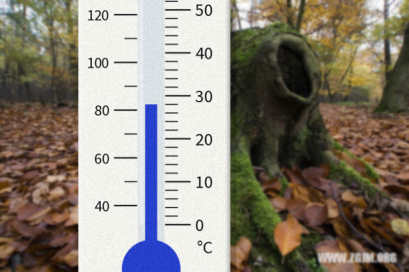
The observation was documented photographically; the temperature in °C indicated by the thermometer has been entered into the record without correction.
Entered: 28 °C
